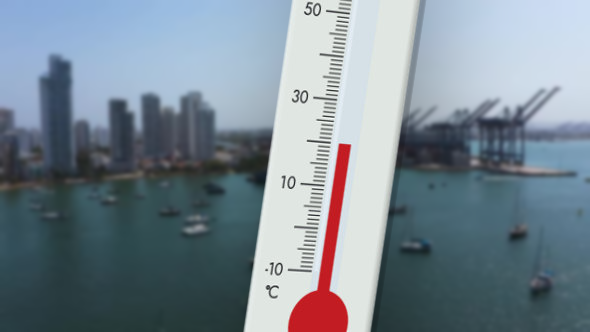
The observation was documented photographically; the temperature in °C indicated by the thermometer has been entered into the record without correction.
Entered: 20 °C
